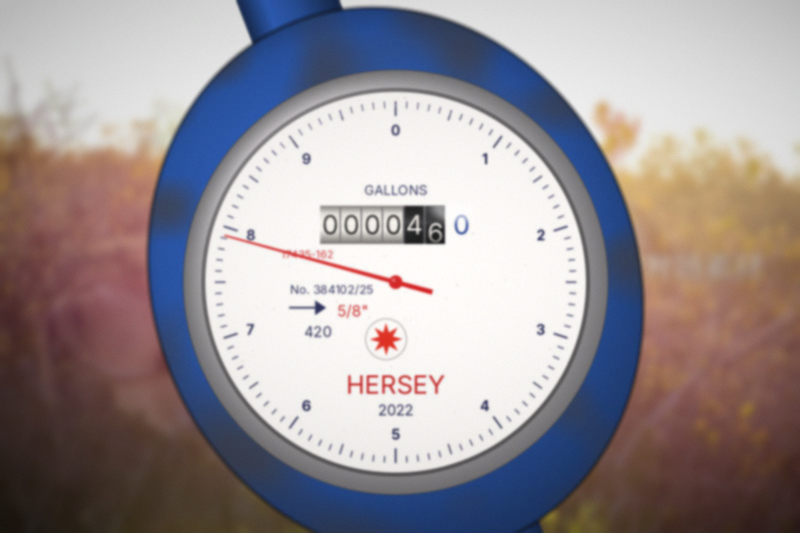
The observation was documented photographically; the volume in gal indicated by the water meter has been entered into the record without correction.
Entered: 457.9 gal
